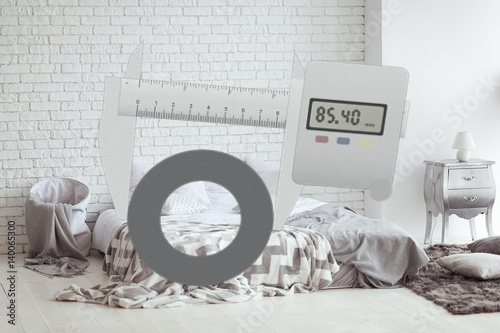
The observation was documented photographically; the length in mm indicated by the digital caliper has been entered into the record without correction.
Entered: 85.40 mm
